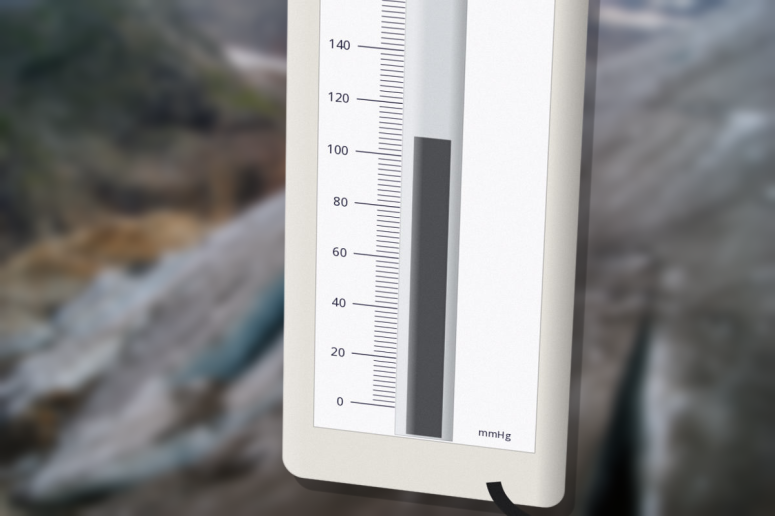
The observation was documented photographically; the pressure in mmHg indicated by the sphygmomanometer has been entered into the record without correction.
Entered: 108 mmHg
